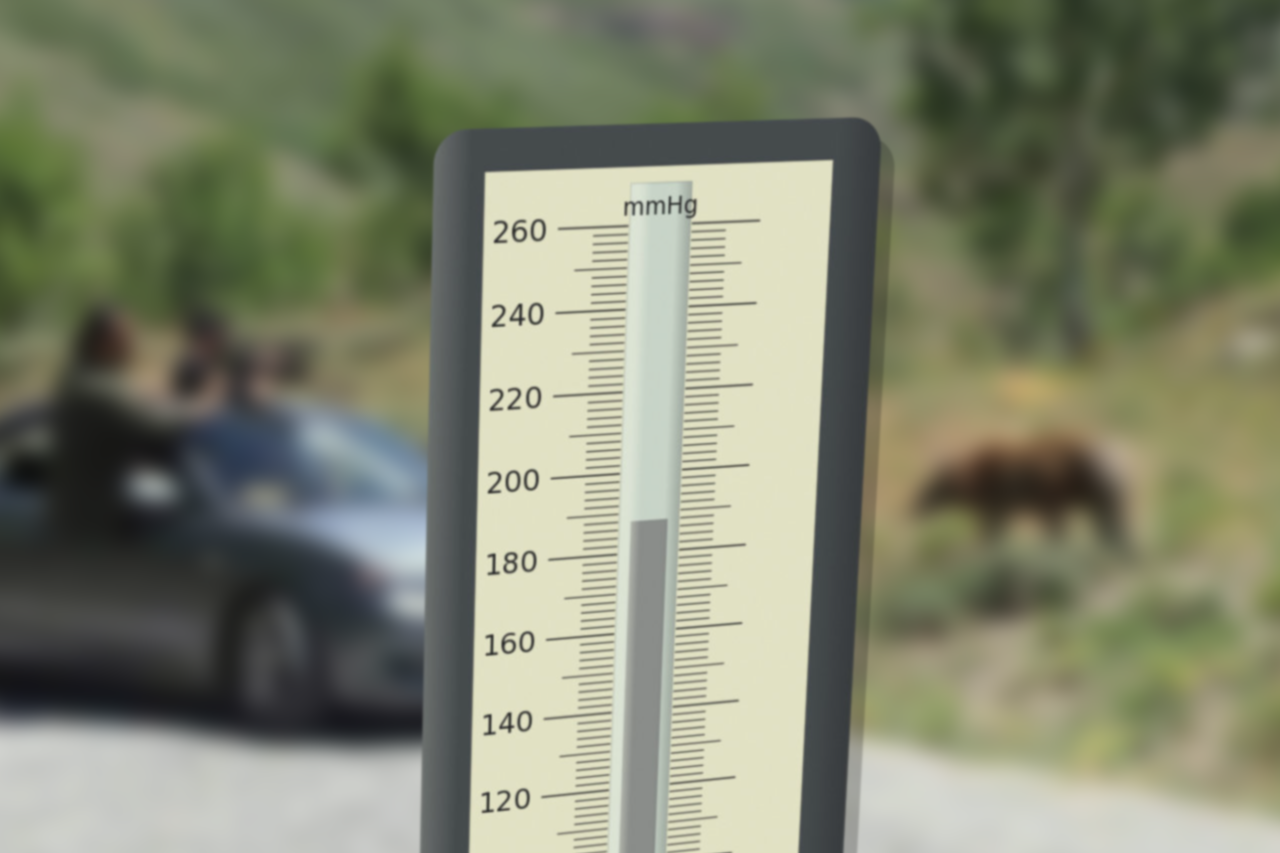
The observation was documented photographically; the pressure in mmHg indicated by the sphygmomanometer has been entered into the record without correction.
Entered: 188 mmHg
